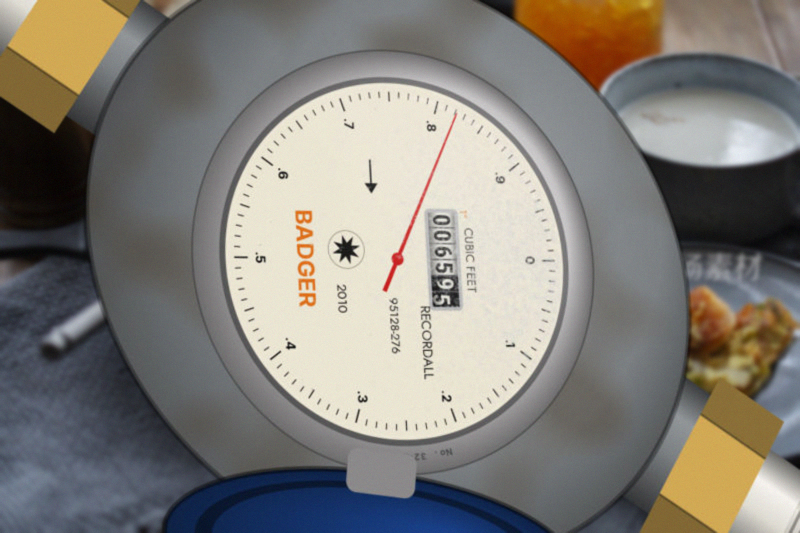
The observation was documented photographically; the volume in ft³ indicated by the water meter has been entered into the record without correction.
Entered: 6594.82 ft³
